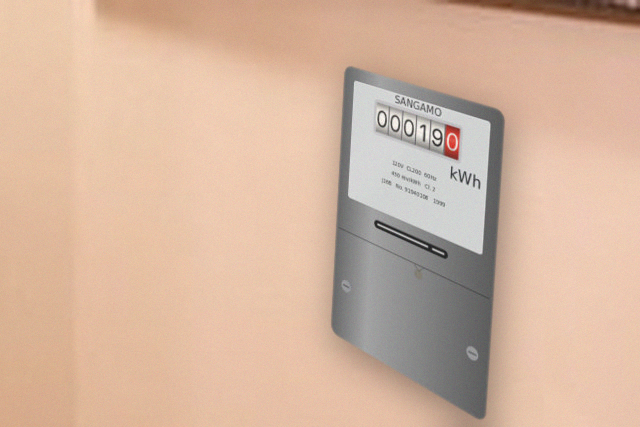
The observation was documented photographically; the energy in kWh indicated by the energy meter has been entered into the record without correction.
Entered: 19.0 kWh
